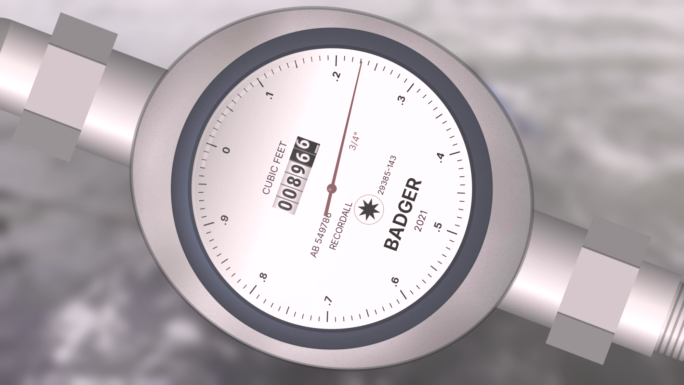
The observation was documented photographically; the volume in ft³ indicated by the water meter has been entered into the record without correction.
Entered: 8966.23 ft³
